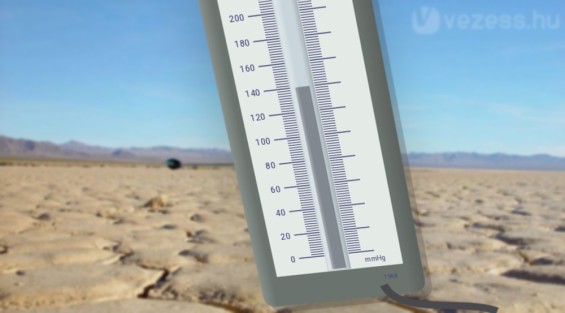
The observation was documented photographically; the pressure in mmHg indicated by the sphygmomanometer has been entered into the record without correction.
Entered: 140 mmHg
